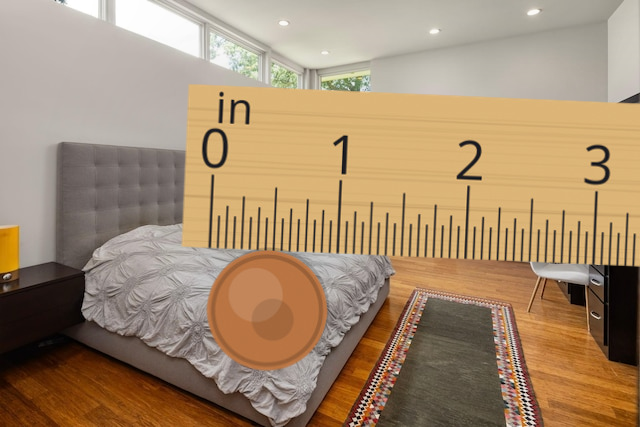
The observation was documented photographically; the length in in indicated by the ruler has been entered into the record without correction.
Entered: 0.9375 in
